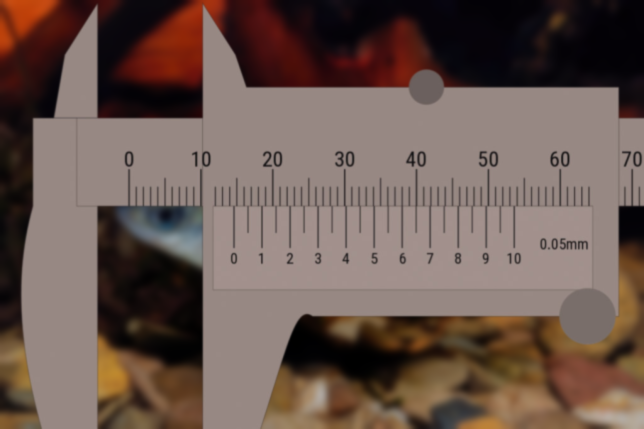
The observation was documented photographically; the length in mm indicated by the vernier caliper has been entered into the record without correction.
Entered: 14.6 mm
